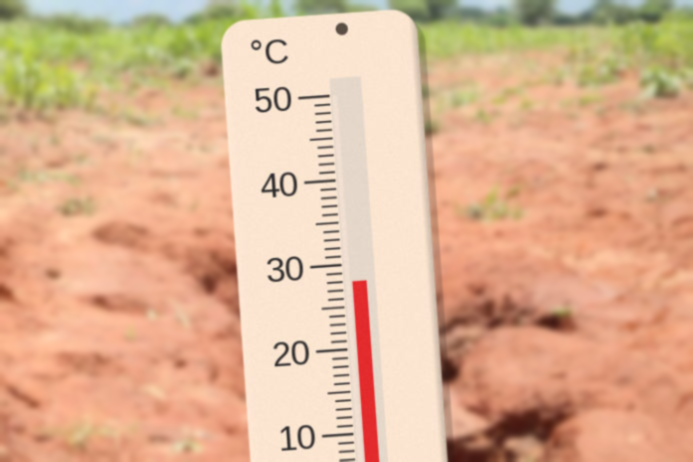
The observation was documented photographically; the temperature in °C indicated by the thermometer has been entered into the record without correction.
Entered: 28 °C
